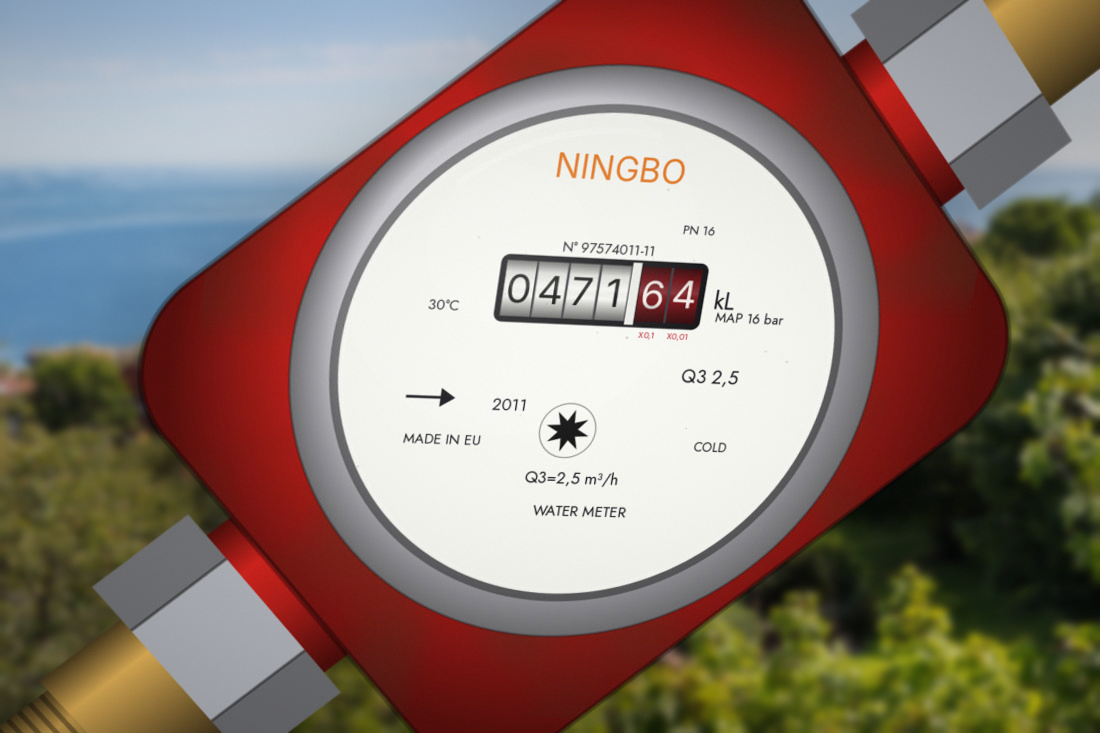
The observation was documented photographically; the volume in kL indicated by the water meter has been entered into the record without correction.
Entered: 471.64 kL
